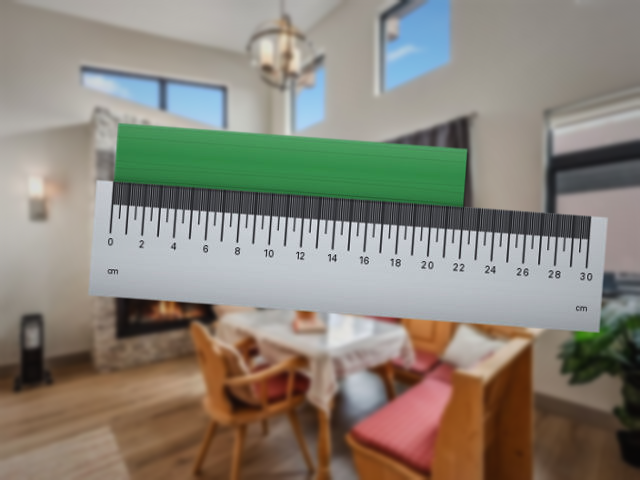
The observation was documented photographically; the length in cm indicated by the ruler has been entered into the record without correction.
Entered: 22 cm
